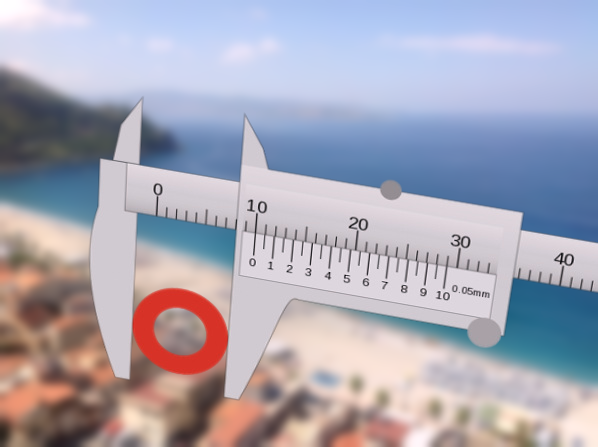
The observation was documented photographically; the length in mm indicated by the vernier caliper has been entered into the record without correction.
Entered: 10.0 mm
